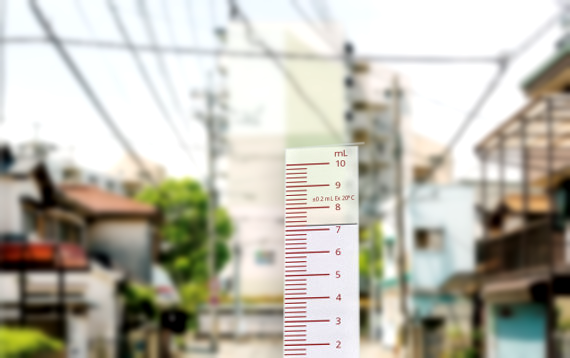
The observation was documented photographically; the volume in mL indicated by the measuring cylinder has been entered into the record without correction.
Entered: 7.2 mL
